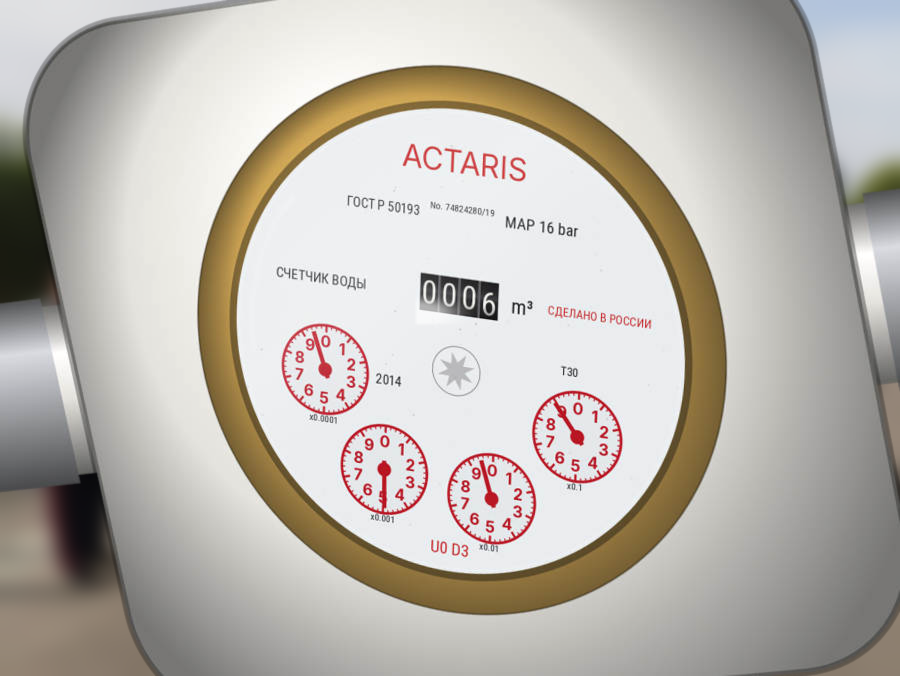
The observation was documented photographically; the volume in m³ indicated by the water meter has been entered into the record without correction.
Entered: 5.8949 m³
